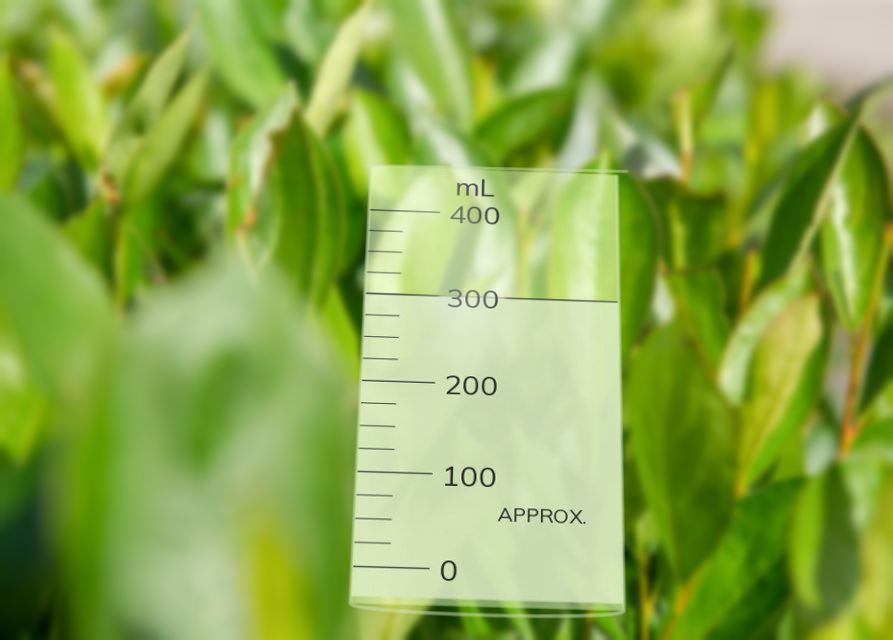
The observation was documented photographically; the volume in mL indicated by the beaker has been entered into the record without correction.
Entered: 300 mL
